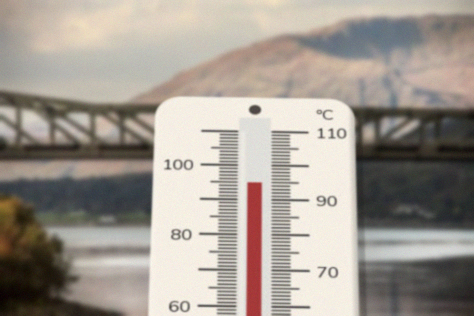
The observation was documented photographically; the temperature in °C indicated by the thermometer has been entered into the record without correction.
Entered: 95 °C
